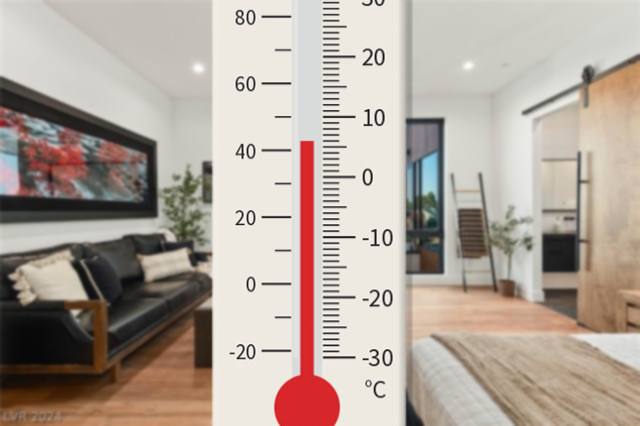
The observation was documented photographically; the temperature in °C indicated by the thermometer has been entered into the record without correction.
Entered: 6 °C
